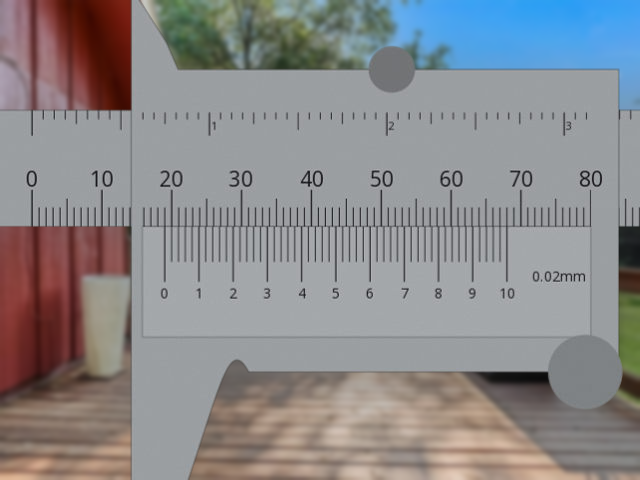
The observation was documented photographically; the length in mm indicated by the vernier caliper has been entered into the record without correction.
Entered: 19.0 mm
